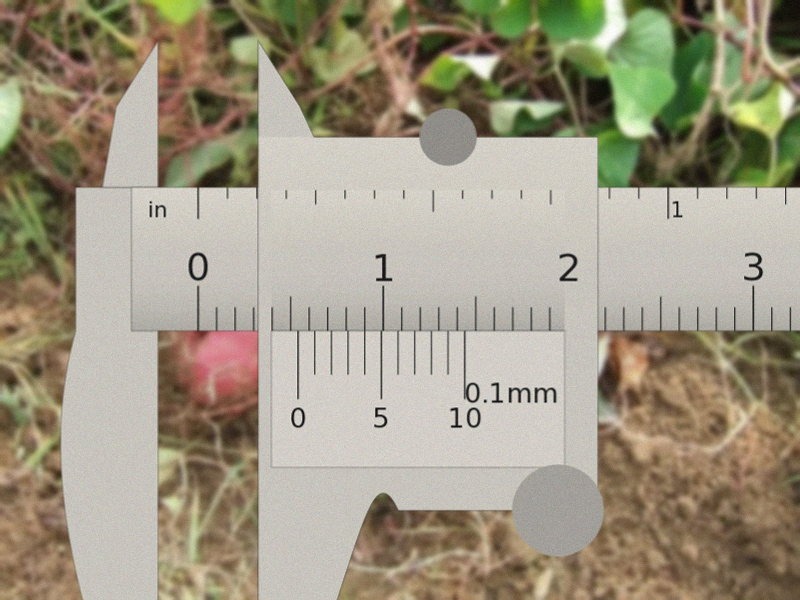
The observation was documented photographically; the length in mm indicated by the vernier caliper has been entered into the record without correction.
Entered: 5.4 mm
